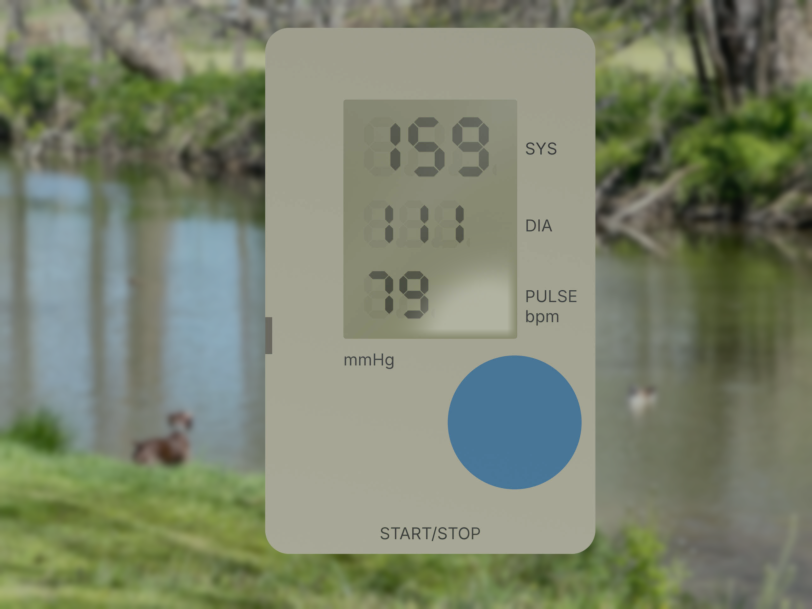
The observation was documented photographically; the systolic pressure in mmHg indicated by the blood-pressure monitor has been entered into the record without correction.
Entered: 159 mmHg
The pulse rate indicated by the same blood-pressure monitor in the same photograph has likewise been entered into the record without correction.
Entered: 79 bpm
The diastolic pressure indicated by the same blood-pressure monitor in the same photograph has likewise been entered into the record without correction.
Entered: 111 mmHg
